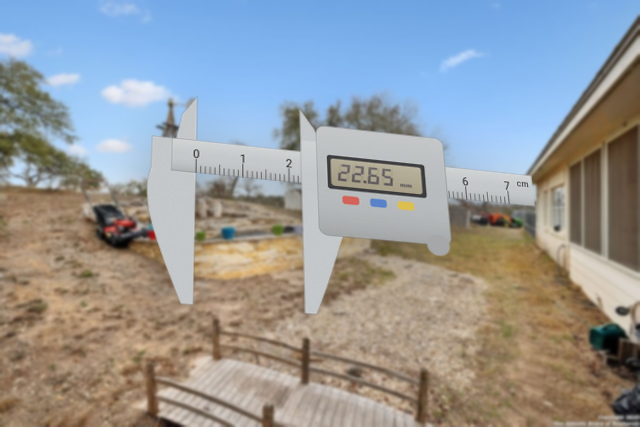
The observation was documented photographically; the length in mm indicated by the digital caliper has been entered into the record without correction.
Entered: 22.65 mm
